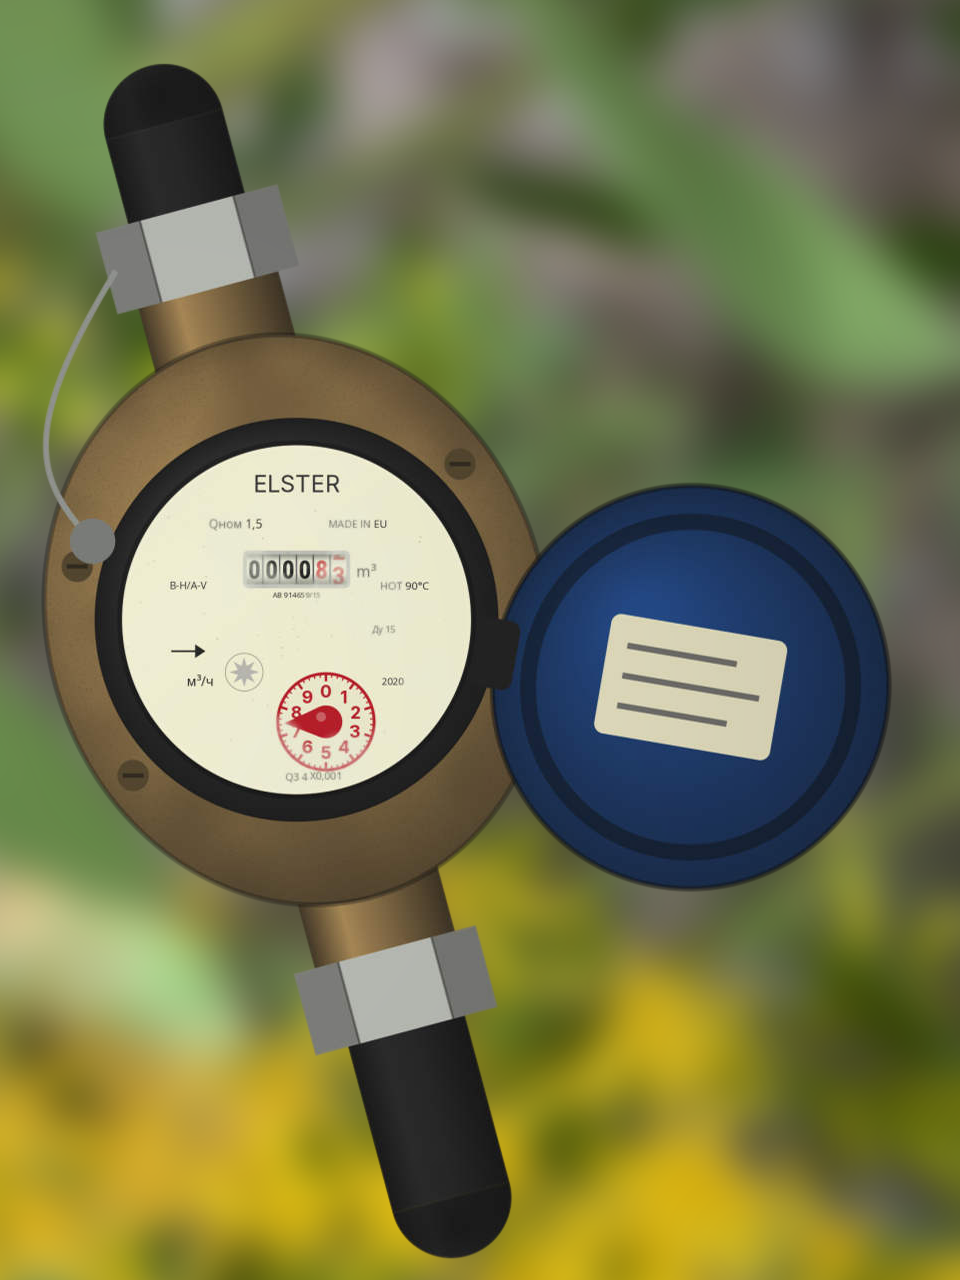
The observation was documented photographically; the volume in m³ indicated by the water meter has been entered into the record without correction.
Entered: 0.827 m³
